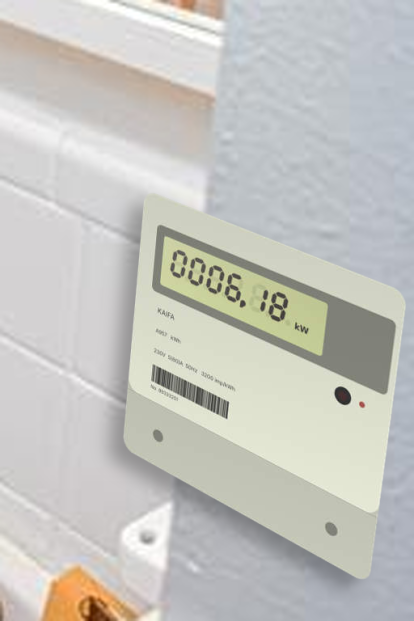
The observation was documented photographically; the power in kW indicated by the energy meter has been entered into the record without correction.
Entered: 6.18 kW
